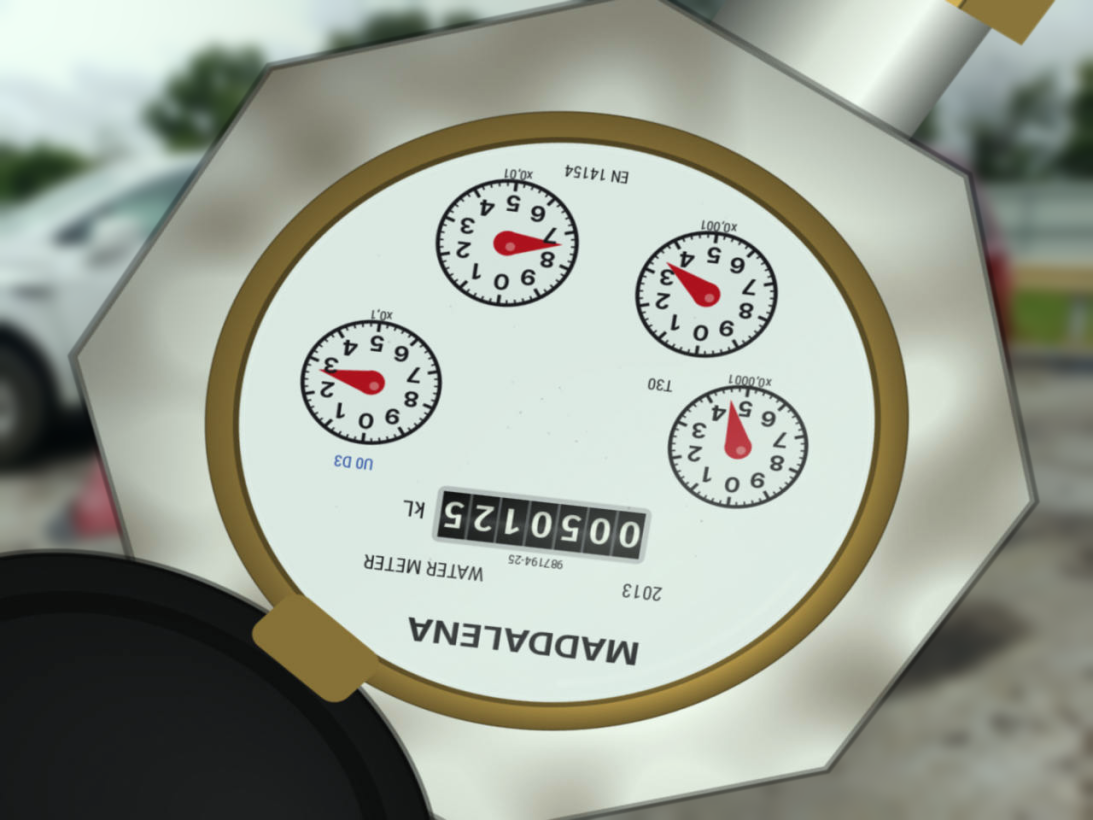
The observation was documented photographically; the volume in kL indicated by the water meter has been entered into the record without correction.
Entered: 50125.2734 kL
